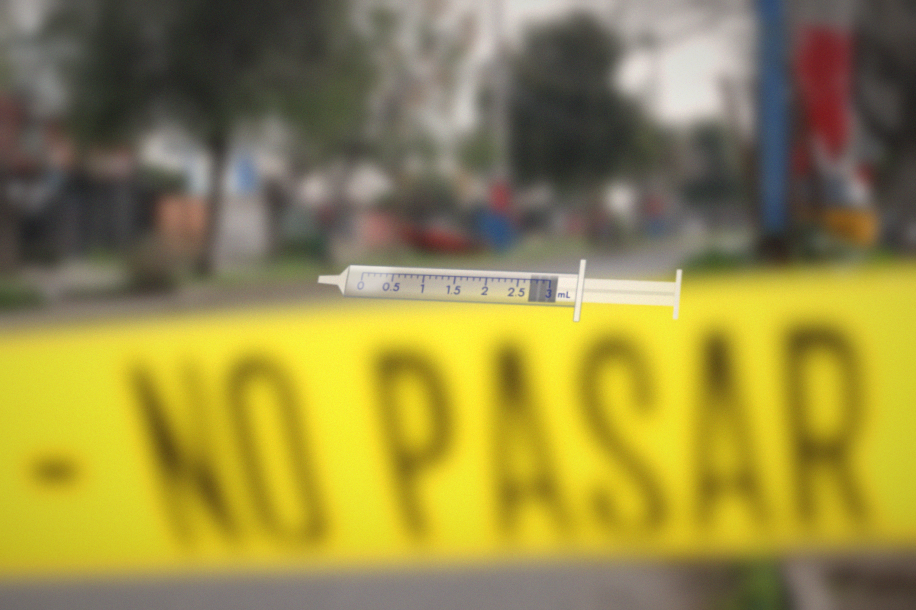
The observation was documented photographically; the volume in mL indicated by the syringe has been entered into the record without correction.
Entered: 2.7 mL
